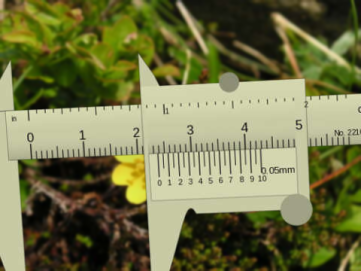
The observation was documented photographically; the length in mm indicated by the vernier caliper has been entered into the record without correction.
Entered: 23.8 mm
